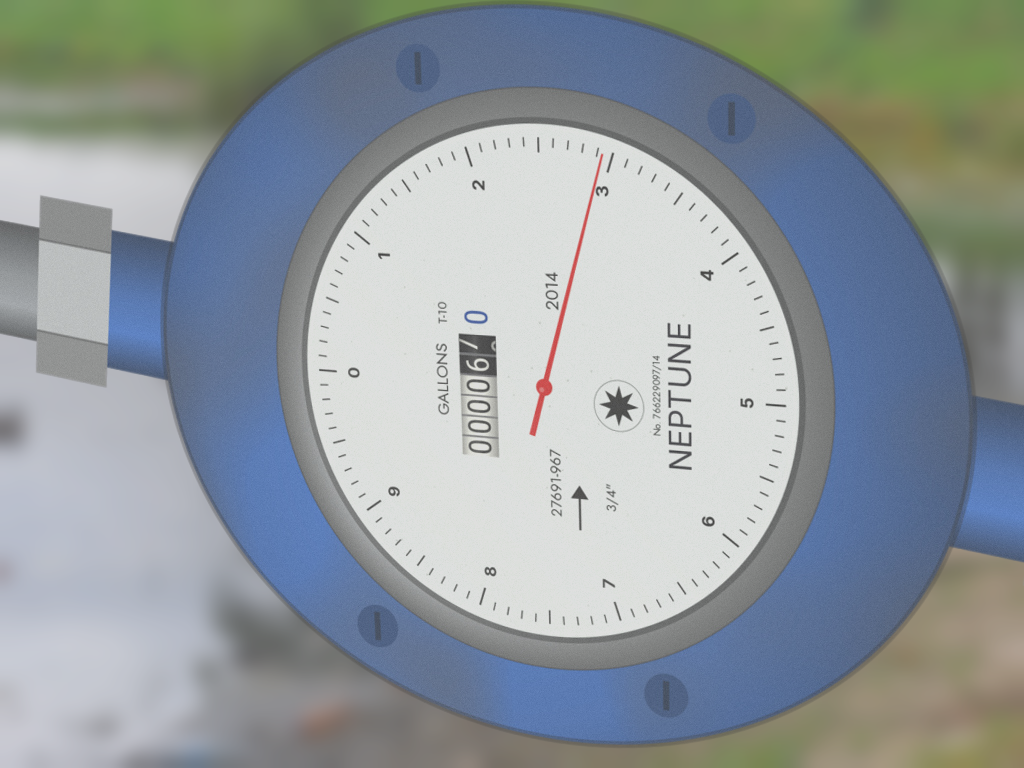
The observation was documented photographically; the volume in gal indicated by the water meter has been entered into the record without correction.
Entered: 672.9 gal
